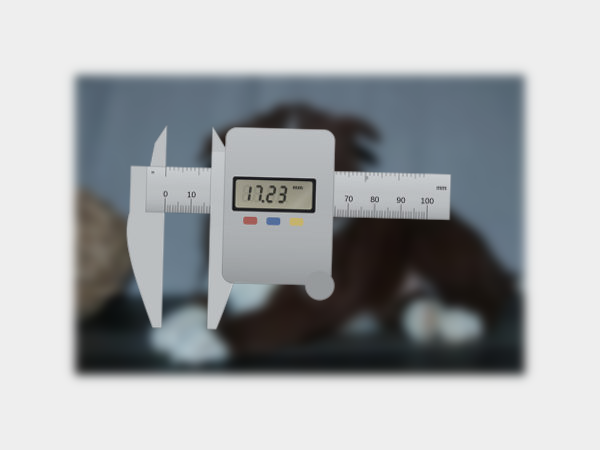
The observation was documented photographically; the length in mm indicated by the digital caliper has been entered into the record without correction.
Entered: 17.23 mm
